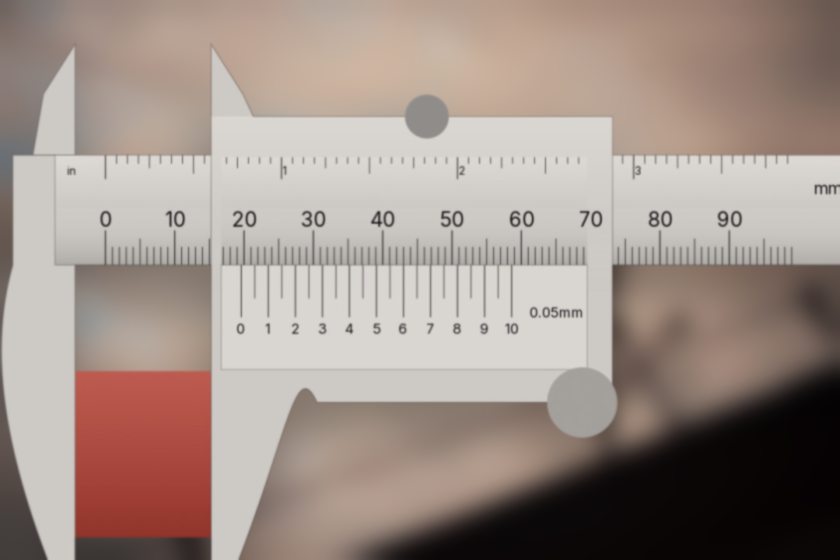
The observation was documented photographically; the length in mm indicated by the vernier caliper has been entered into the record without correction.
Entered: 19.6 mm
